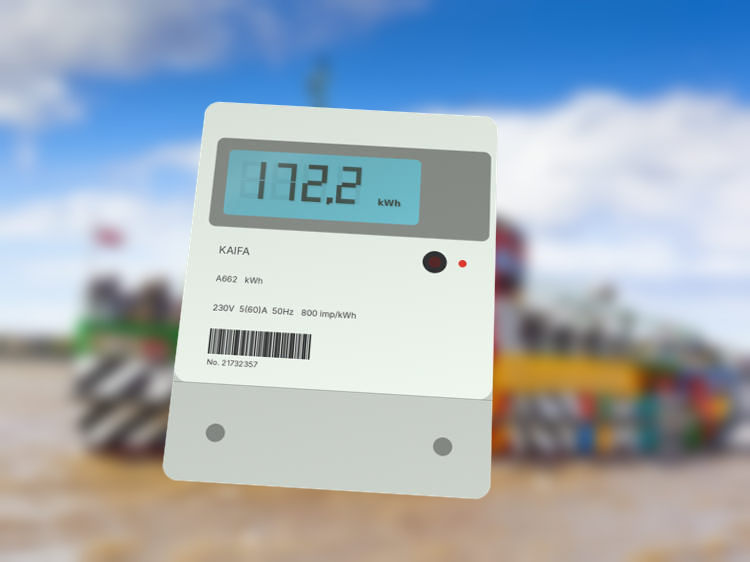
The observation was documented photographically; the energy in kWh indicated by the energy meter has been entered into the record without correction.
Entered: 172.2 kWh
